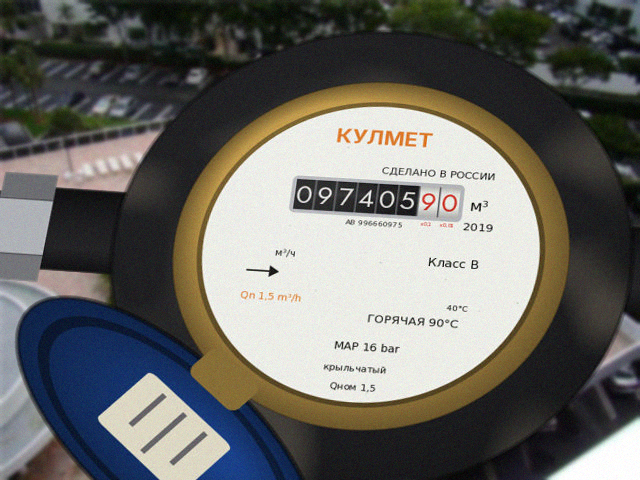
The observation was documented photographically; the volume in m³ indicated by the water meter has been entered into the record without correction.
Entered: 97405.90 m³
